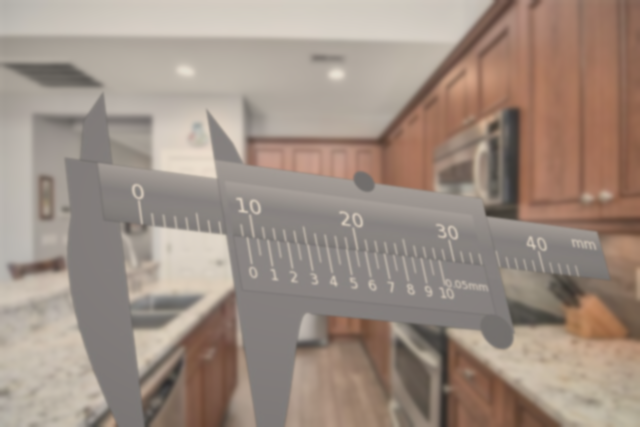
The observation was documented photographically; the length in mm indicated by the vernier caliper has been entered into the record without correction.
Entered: 9.4 mm
